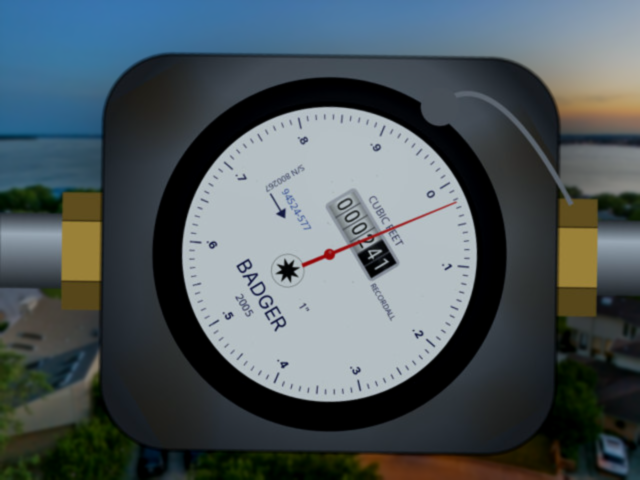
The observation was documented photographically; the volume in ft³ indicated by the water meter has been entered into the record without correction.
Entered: 241.02 ft³
